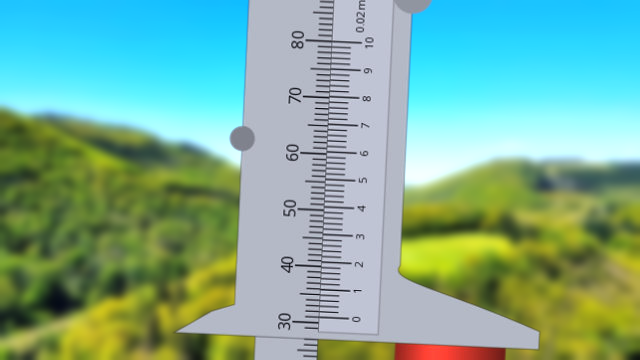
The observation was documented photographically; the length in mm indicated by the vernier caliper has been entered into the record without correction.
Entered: 31.0 mm
